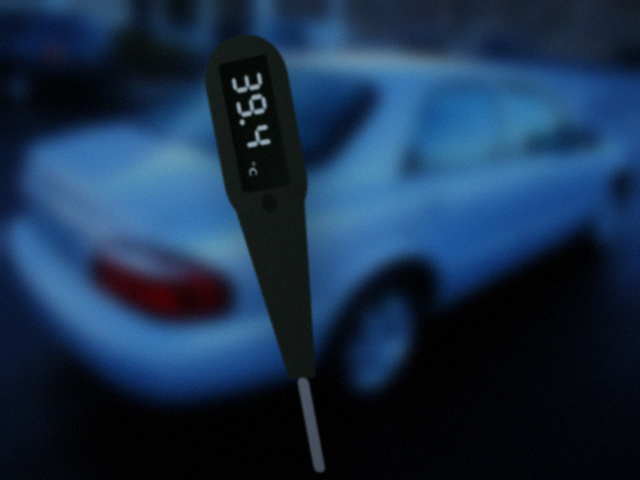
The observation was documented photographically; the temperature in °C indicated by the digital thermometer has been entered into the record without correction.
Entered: 39.4 °C
